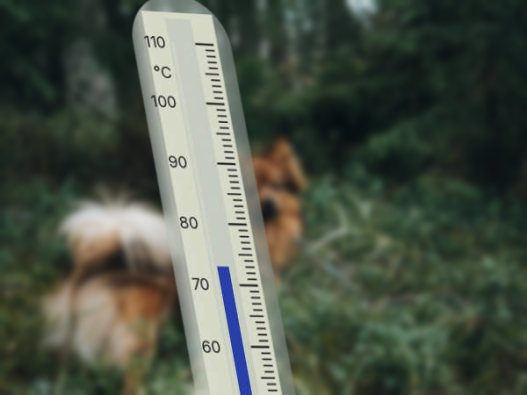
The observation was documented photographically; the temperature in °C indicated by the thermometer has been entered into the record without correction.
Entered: 73 °C
